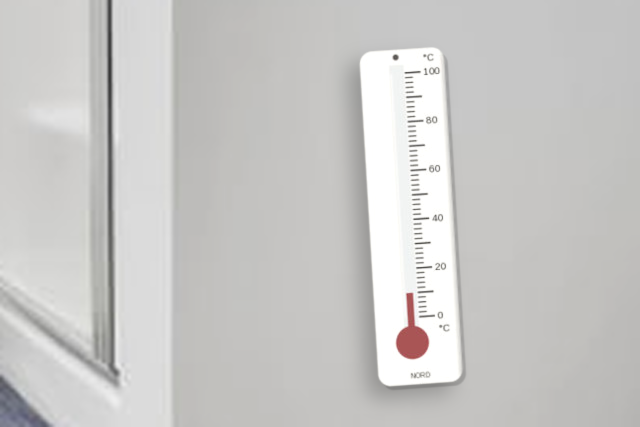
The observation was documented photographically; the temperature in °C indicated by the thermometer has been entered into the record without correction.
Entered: 10 °C
